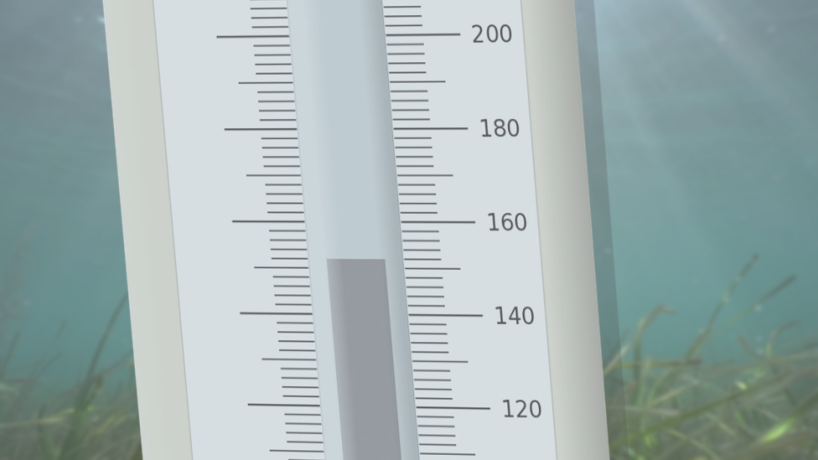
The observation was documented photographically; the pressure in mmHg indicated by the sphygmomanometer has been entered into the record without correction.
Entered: 152 mmHg
